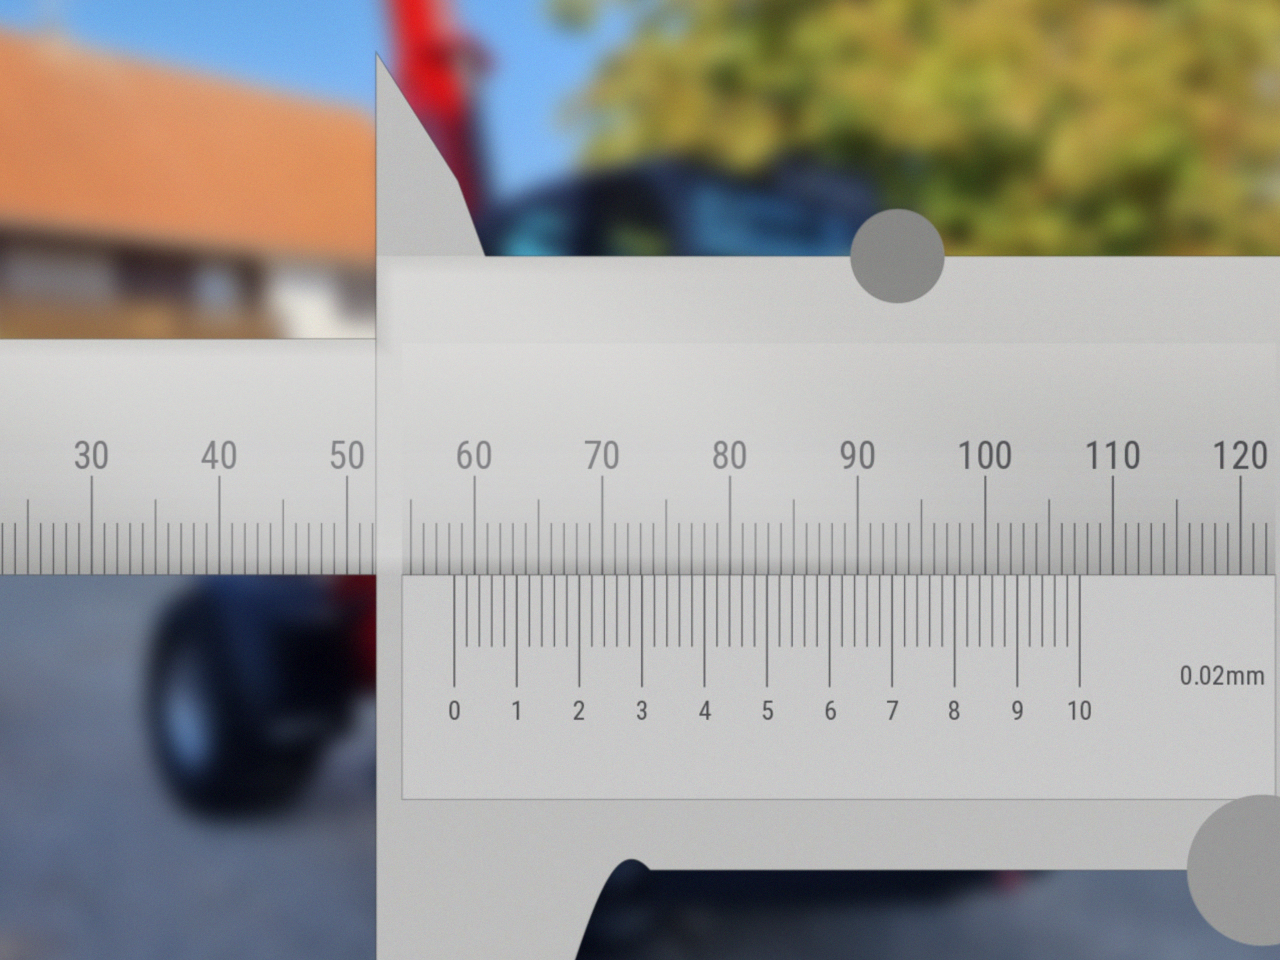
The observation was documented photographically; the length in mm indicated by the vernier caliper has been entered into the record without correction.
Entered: 58.4 mm
